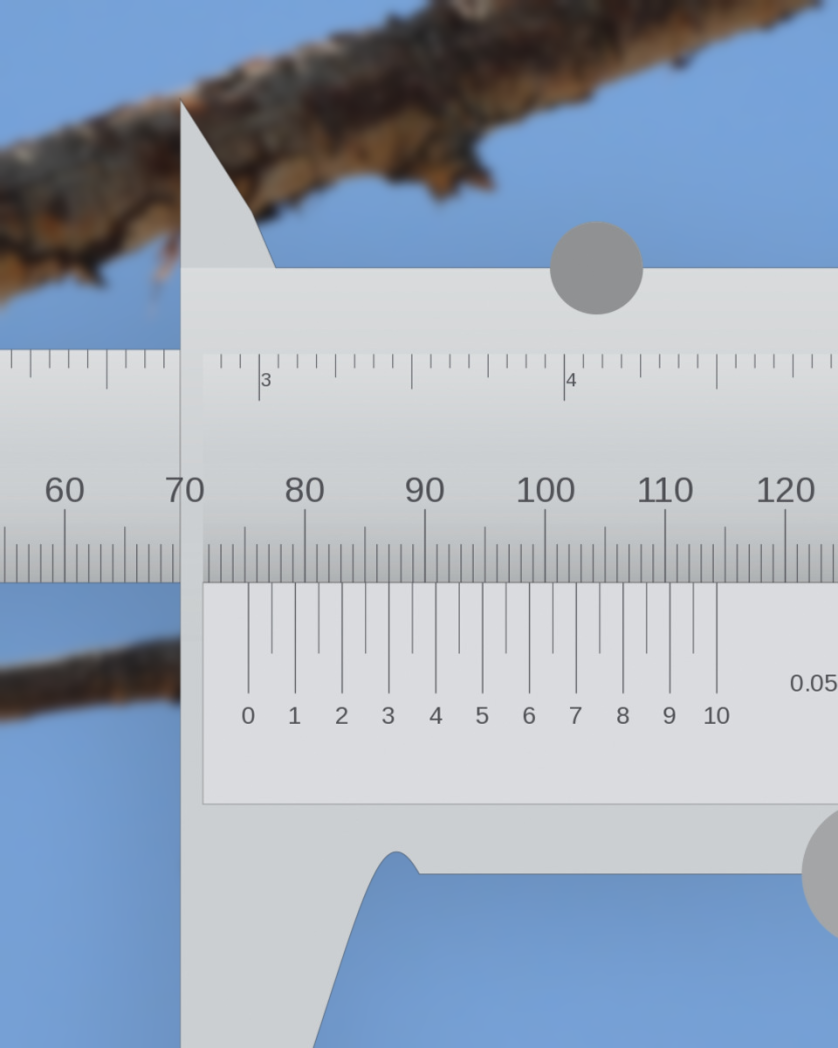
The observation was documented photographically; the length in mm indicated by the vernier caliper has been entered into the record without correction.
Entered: 75.3 mm
